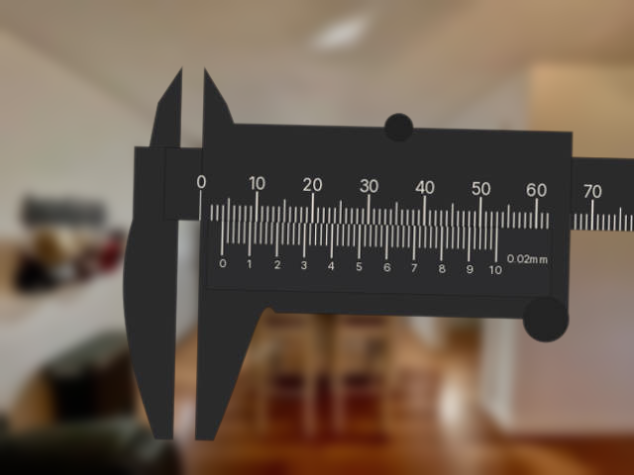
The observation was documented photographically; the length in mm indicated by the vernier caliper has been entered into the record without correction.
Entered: 4.0 mm
